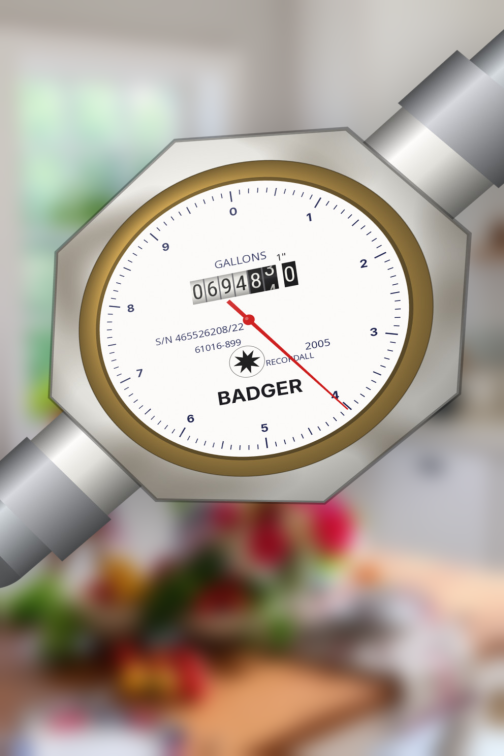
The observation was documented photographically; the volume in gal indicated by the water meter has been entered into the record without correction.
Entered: 694834.0 gal
